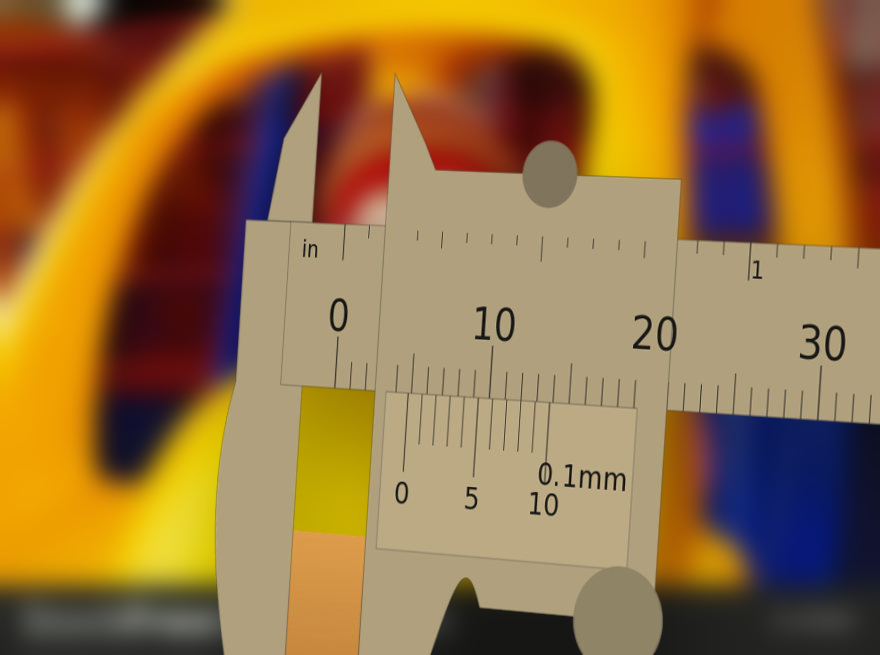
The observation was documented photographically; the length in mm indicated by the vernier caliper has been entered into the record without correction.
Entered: 4.8 mm
